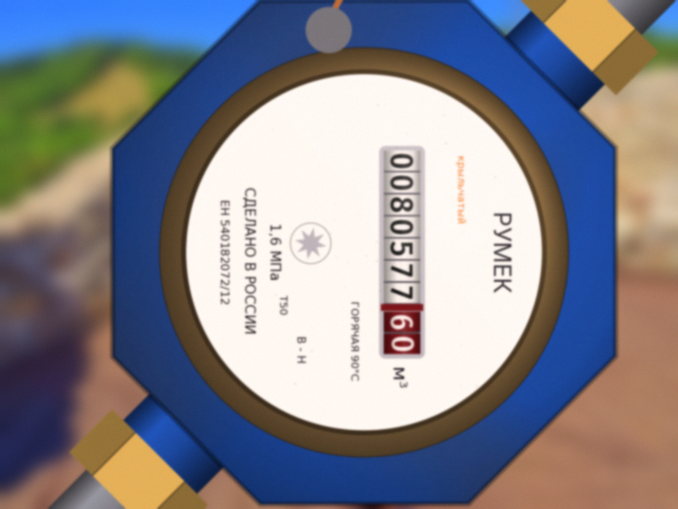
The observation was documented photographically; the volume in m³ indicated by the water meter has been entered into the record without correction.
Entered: 80577.60 m³
